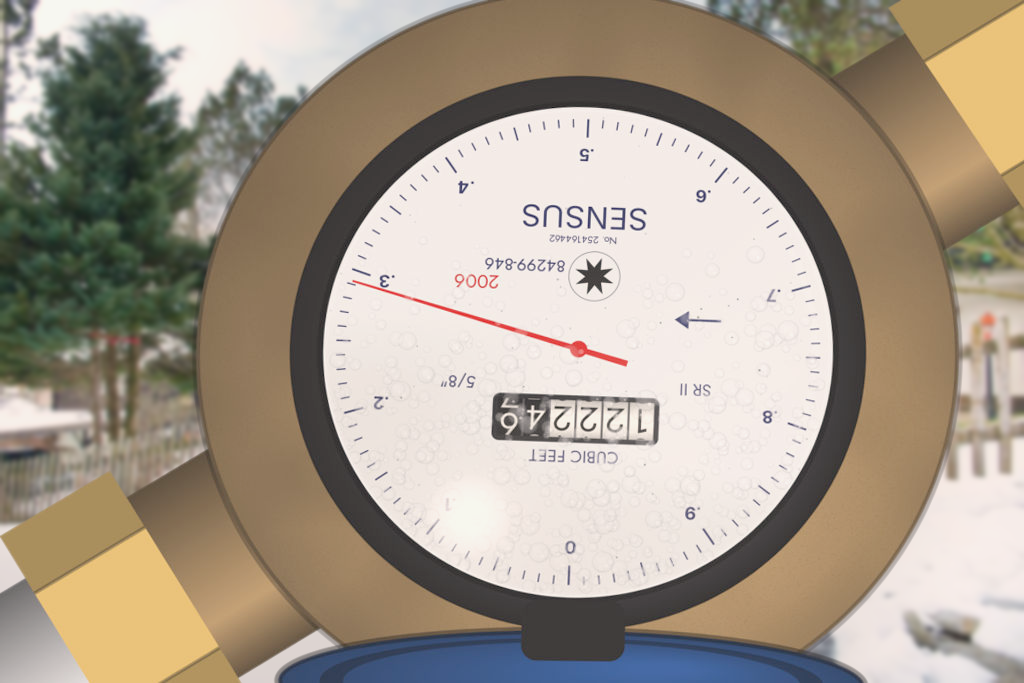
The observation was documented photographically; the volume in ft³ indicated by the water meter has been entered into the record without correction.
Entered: 122246.29 ft³
